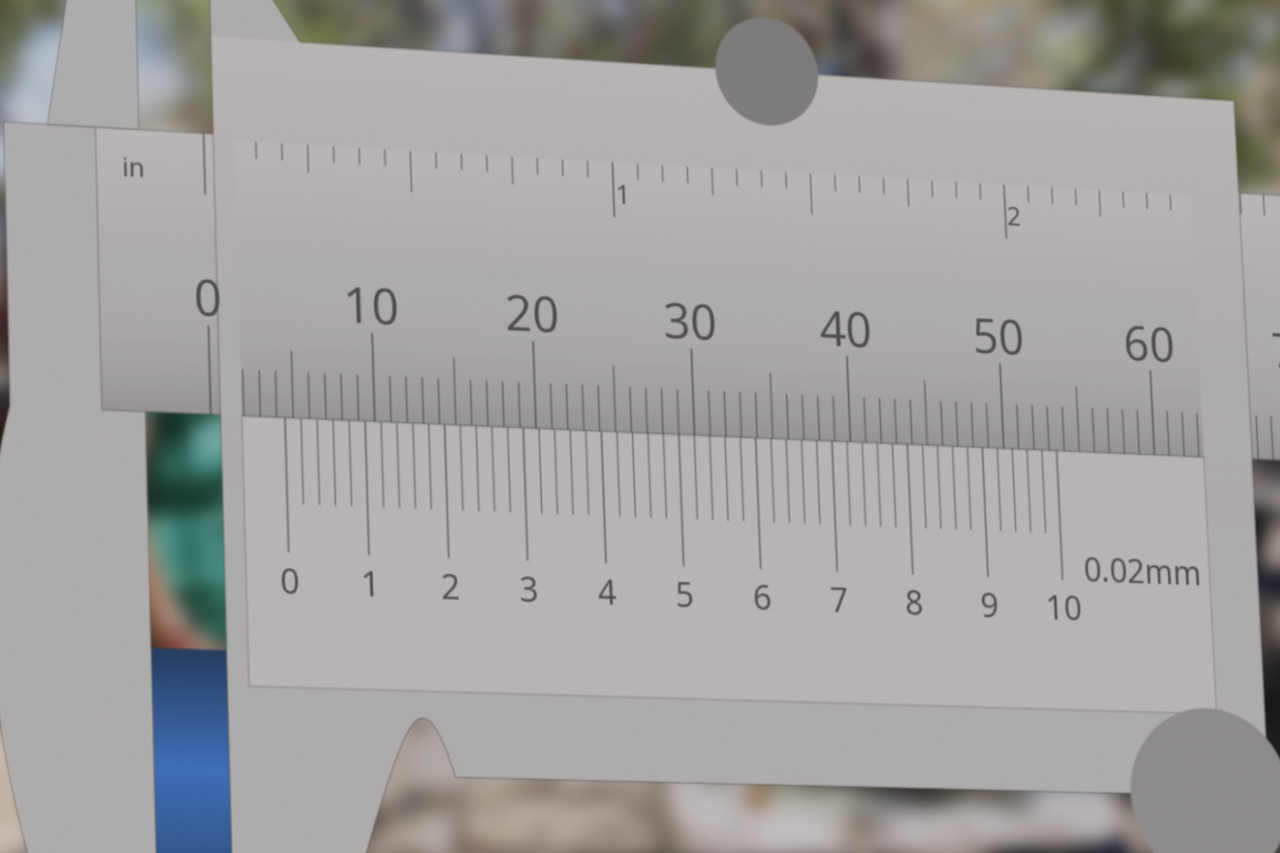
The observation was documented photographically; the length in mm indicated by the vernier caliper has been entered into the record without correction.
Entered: 4.5 mm
